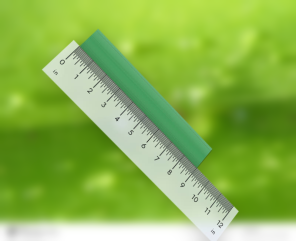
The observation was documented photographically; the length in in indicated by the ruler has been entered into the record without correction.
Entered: 9 in
